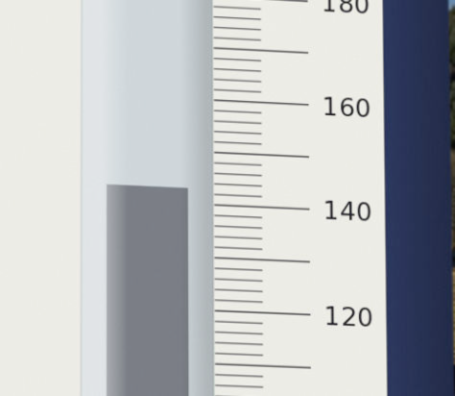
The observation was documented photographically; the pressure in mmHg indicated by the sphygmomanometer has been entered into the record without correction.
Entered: 143 mmHg
